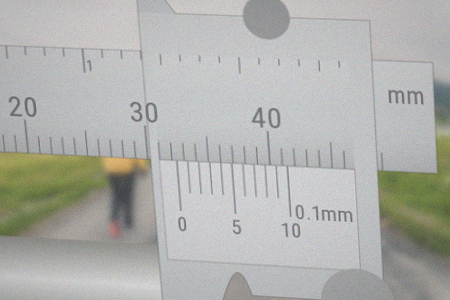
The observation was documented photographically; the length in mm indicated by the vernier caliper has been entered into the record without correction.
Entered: 32.4 mm
